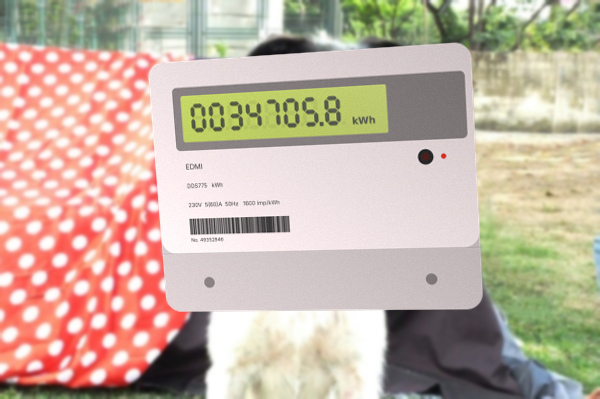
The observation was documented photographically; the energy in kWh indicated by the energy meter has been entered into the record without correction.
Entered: 34705.8 kWh
